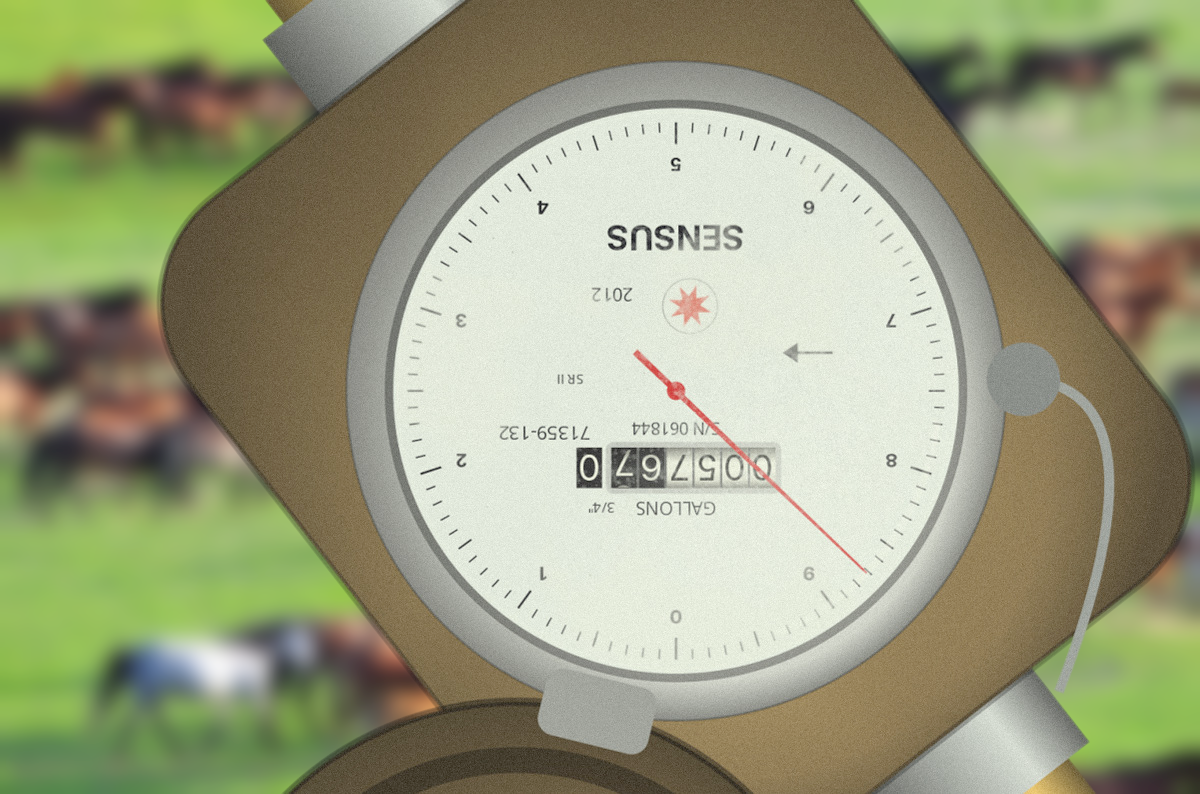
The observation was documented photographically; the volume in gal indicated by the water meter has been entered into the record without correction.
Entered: 57668.7 gal
